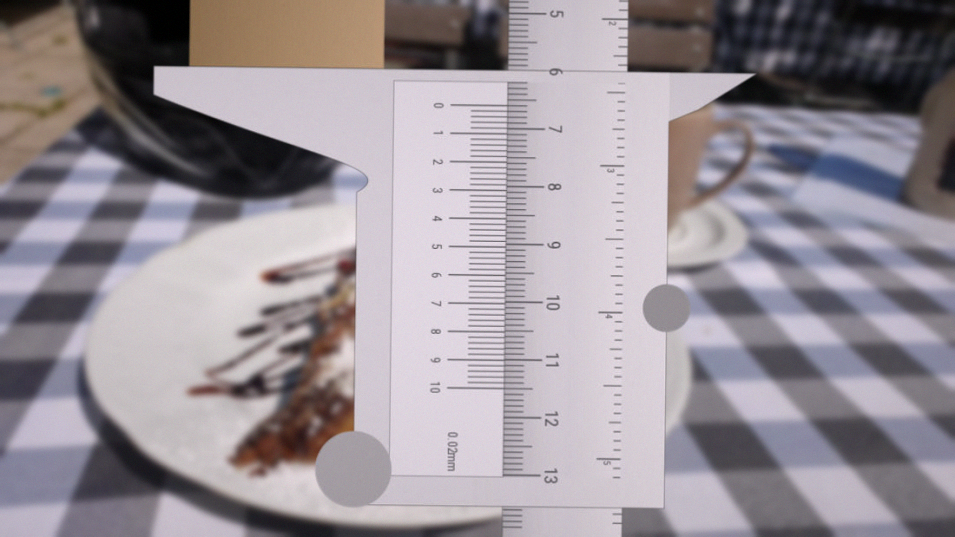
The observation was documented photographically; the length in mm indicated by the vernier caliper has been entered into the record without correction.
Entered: 66.0 mm
